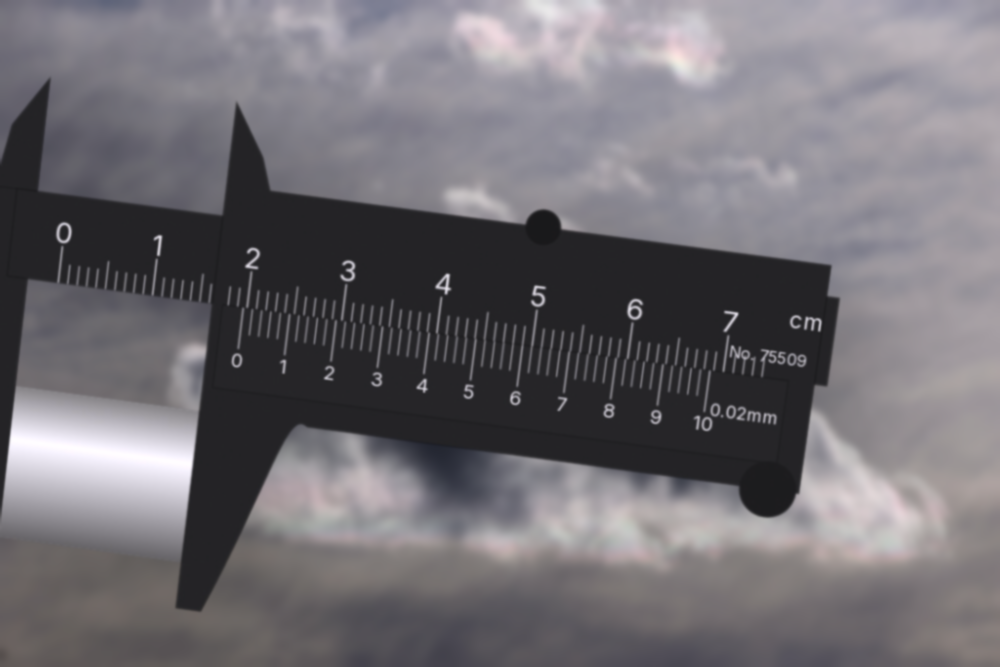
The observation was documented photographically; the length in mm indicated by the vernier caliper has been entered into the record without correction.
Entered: 19.6 mm
